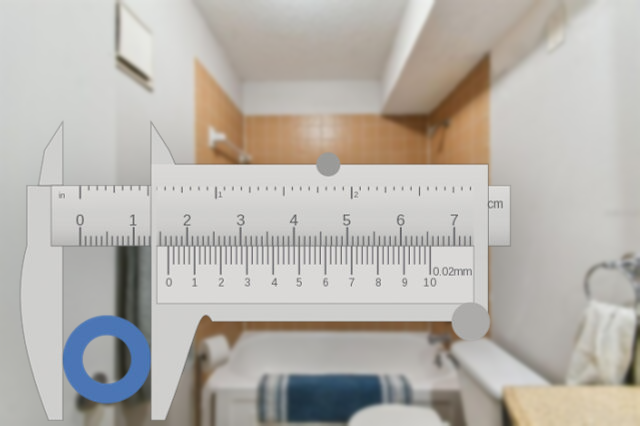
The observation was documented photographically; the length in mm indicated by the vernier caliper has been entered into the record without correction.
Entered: 16.5 mm
